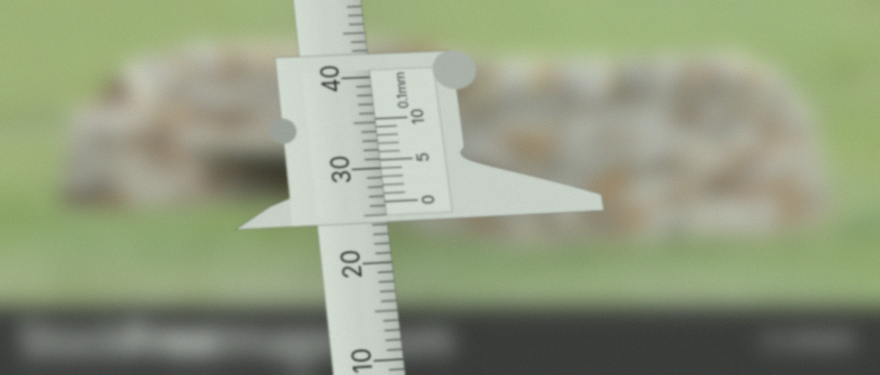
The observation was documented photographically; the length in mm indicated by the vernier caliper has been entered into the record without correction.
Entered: 26.4 mm
